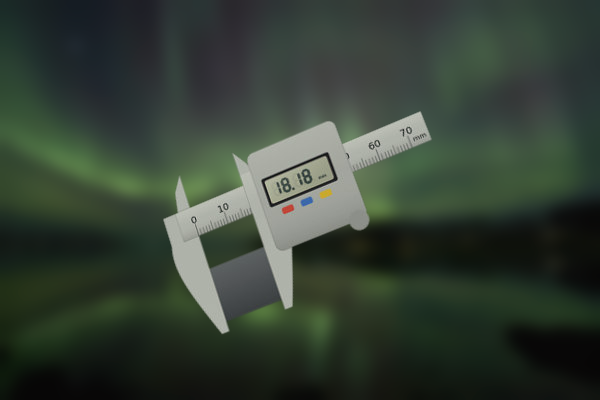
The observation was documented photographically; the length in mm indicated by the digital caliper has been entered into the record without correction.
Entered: 18.18 mm
